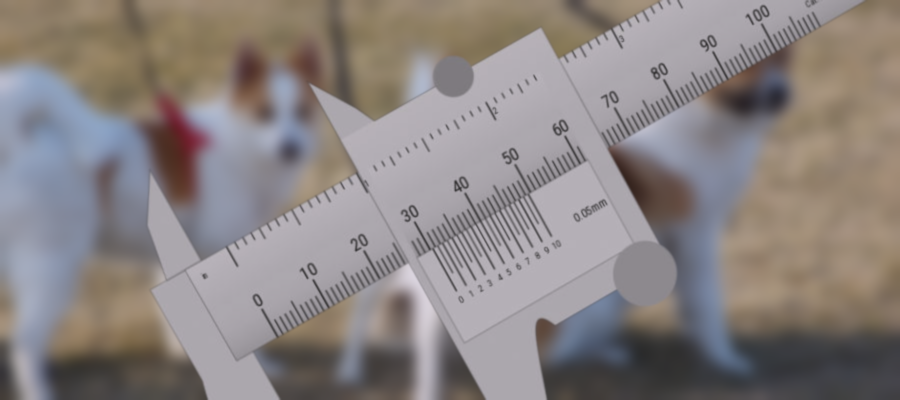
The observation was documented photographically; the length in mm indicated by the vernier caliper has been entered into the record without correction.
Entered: 30.5 mm
